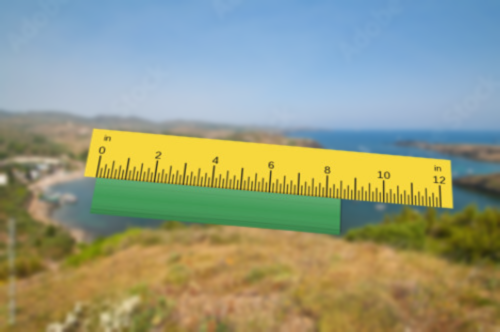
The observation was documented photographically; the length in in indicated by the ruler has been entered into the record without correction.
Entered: 8.5 in
